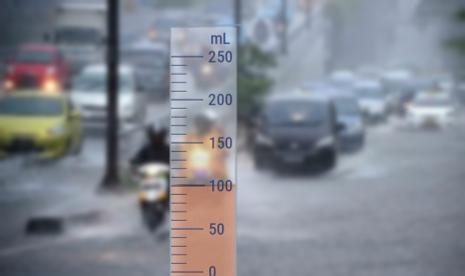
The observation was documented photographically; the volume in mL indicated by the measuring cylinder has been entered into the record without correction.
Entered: 100 mL
